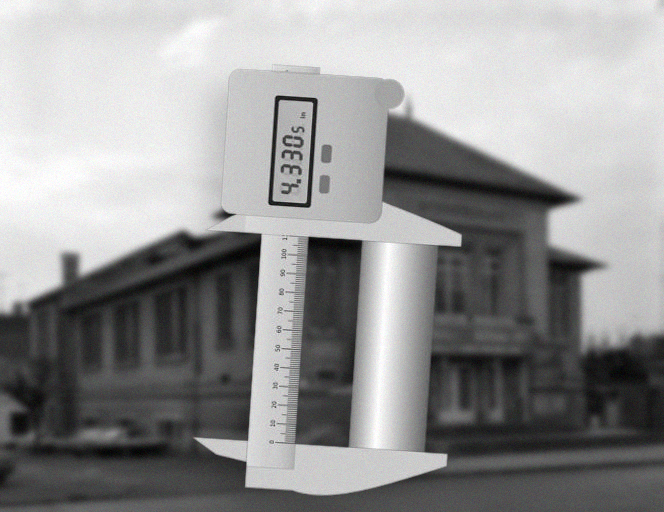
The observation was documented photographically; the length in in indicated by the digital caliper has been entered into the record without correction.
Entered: 4.3305 in
